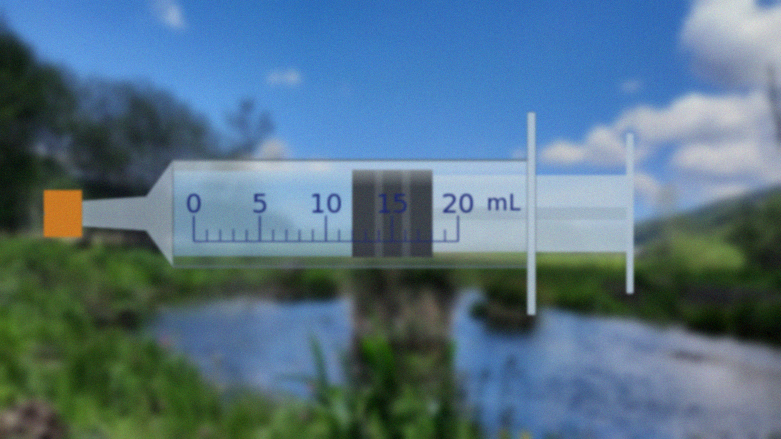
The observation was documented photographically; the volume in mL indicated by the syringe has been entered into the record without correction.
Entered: 12 mL
